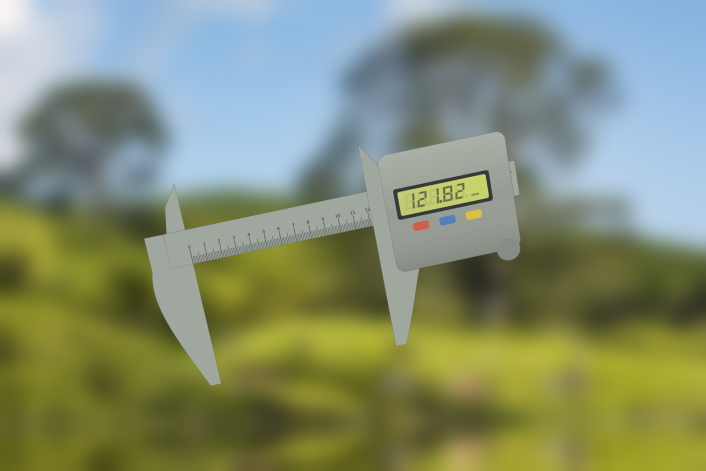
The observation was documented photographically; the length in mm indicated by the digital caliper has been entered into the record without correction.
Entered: 121.82 mm
